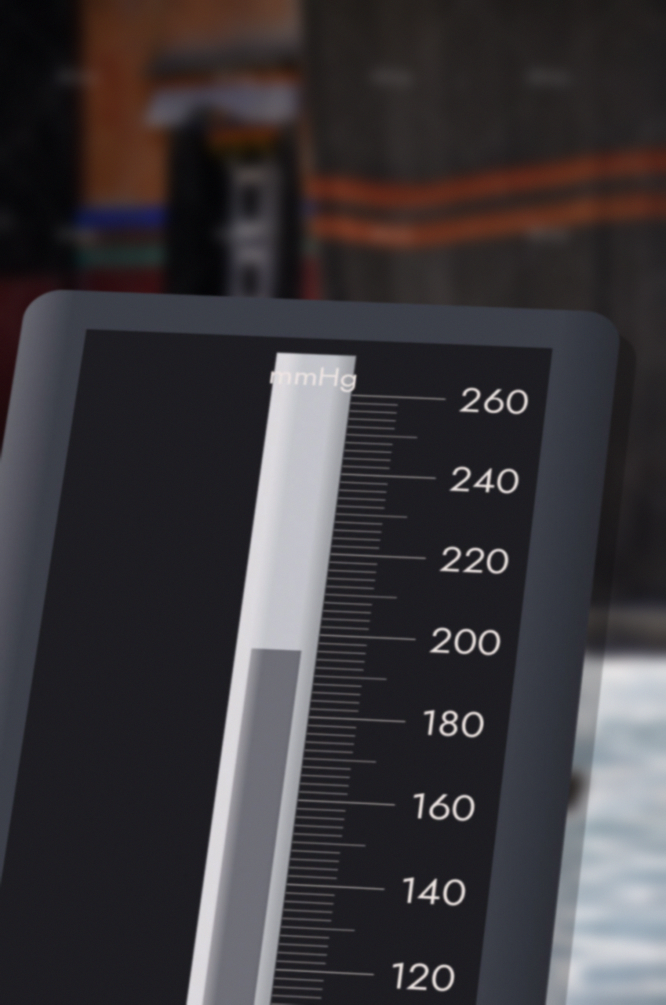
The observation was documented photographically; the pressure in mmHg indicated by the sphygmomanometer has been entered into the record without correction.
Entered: 196 mmHg
